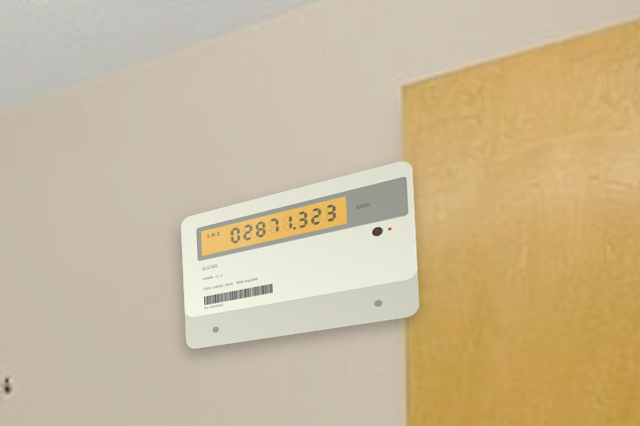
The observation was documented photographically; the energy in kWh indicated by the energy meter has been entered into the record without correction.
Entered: 2871.323 kWh
